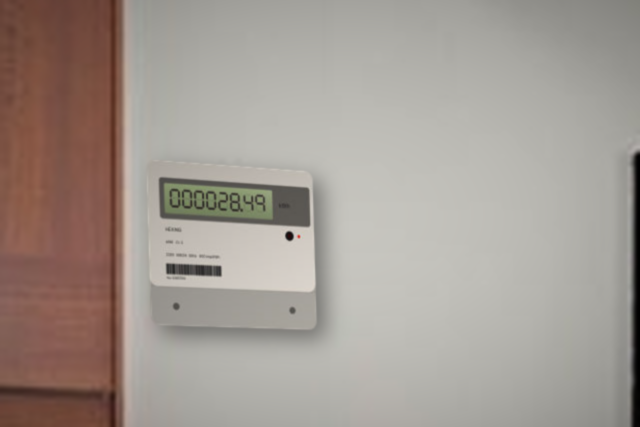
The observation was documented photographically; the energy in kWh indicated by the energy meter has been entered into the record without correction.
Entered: 28.49 kWh
